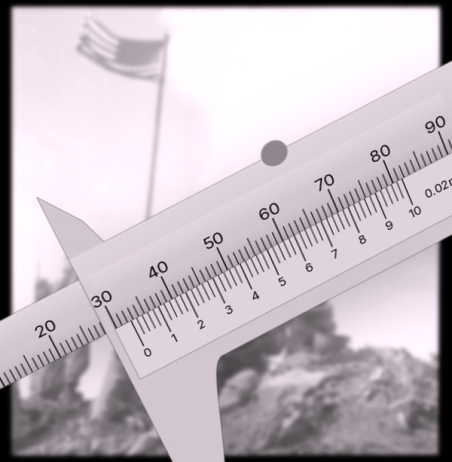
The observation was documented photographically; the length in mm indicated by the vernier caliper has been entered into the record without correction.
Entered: 32.6 mm
